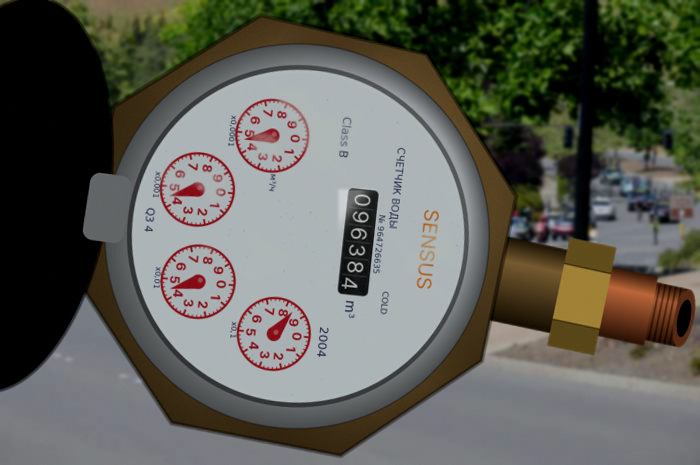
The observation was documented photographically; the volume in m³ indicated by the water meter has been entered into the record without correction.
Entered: 96383.8444 m³
